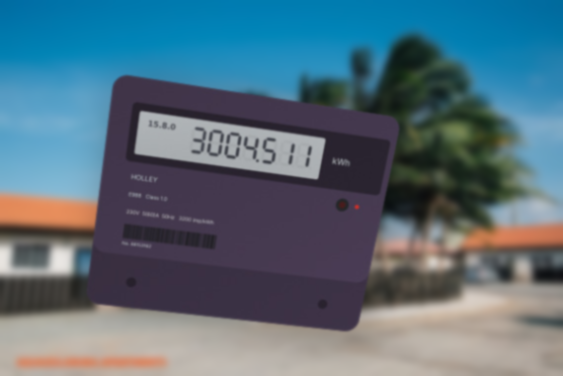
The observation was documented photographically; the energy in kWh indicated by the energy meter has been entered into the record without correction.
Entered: 3004.511 kWh
